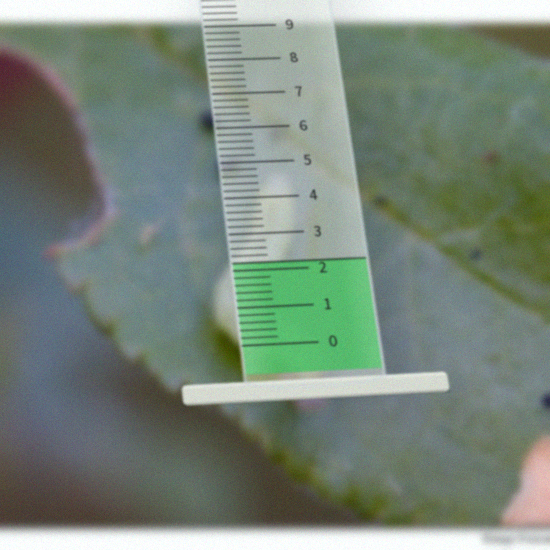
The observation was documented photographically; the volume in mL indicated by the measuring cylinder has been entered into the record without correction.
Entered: 2.2 mL
